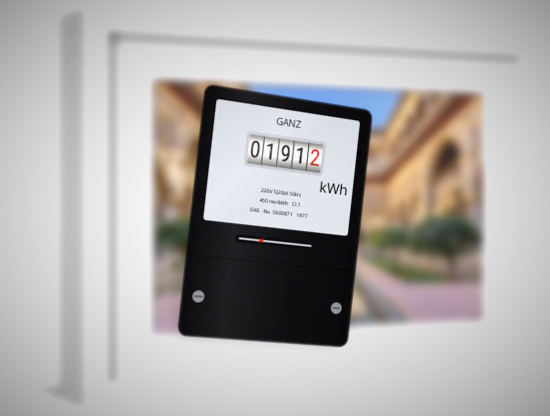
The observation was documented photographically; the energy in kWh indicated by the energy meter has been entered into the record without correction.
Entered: 191.2 kWh
